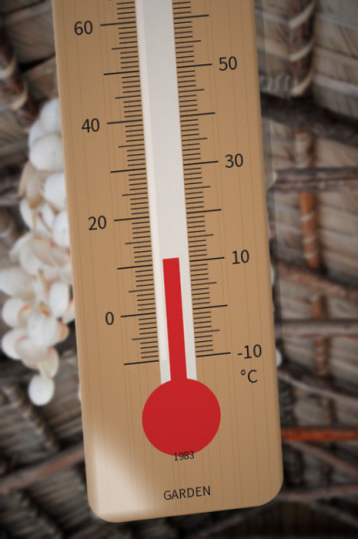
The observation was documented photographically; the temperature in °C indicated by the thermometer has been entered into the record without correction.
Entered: 11 °C
